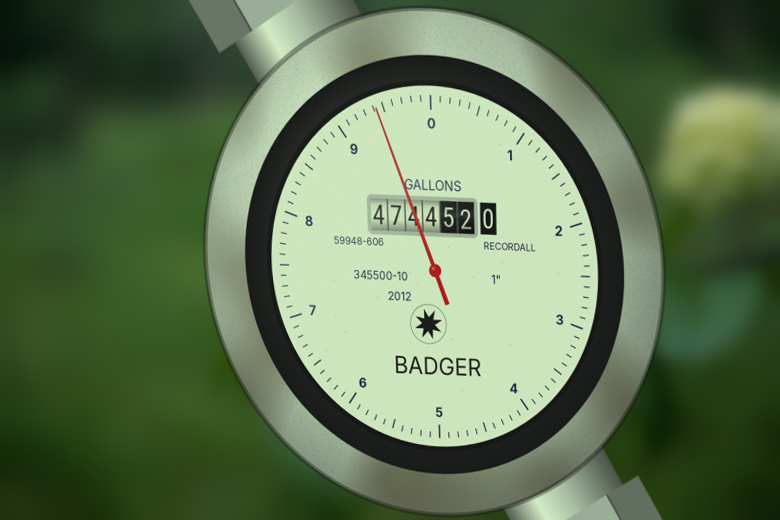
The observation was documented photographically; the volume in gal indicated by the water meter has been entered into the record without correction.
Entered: 4744519.4 gal
